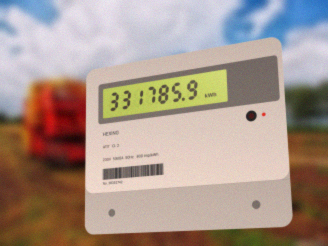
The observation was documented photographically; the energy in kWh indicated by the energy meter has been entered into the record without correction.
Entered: 331785.9 kWh
